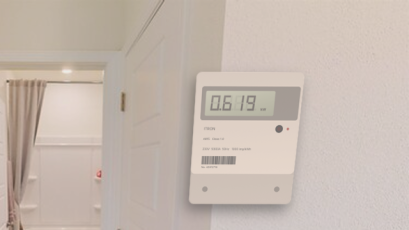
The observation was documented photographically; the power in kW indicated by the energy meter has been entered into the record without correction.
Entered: 0.619 kW
